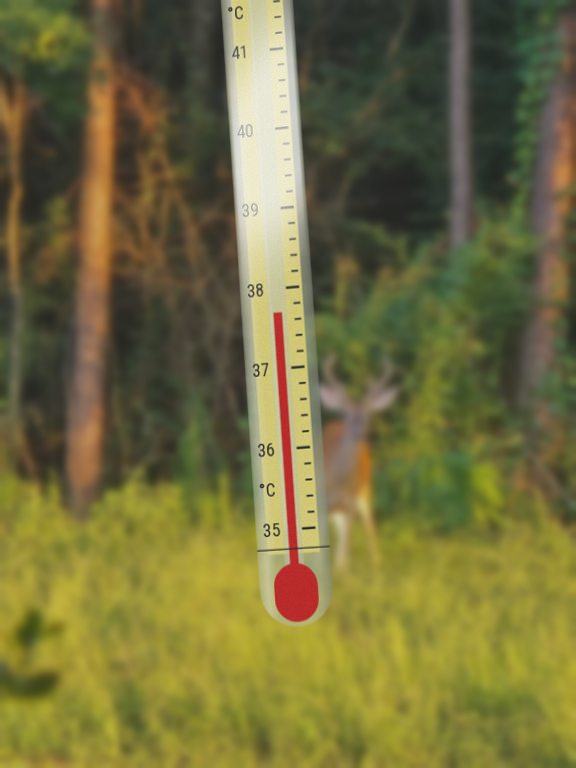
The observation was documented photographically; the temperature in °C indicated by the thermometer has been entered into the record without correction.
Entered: 37.7 °C
